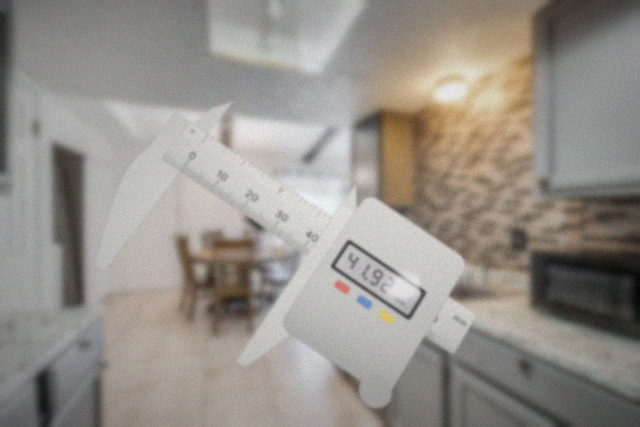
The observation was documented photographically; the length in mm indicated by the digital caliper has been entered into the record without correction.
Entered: 41.92 mm
